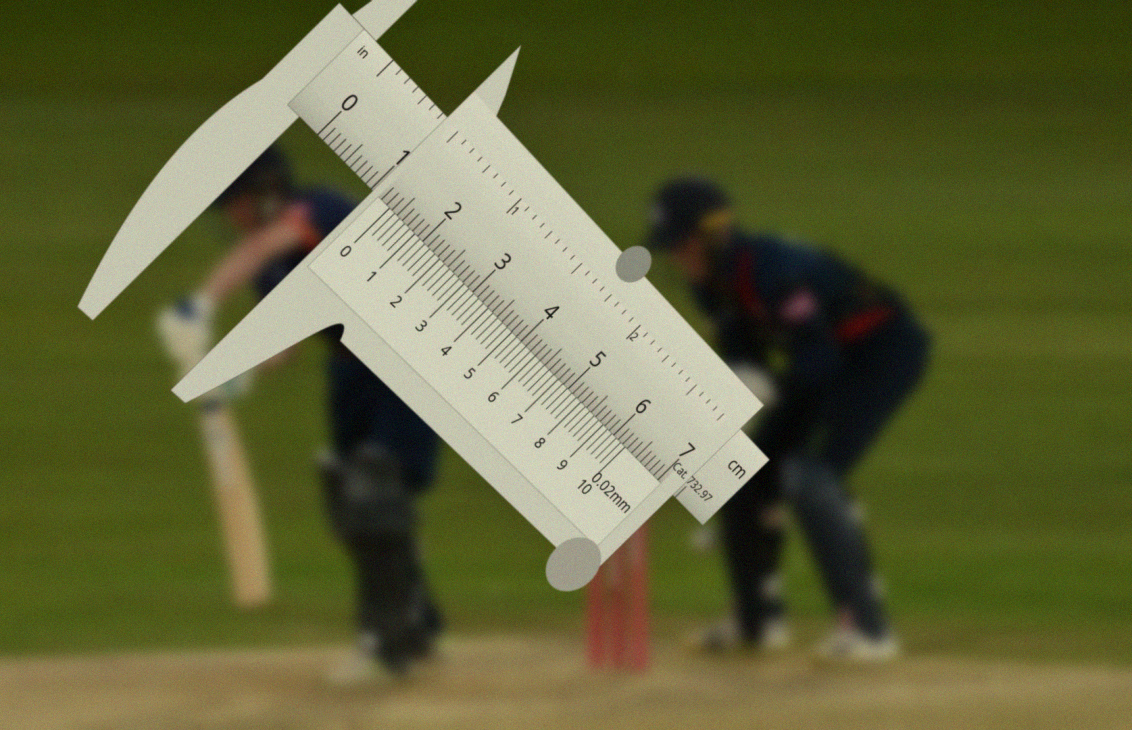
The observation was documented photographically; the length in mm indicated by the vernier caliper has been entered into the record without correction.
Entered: 13.6 mm
